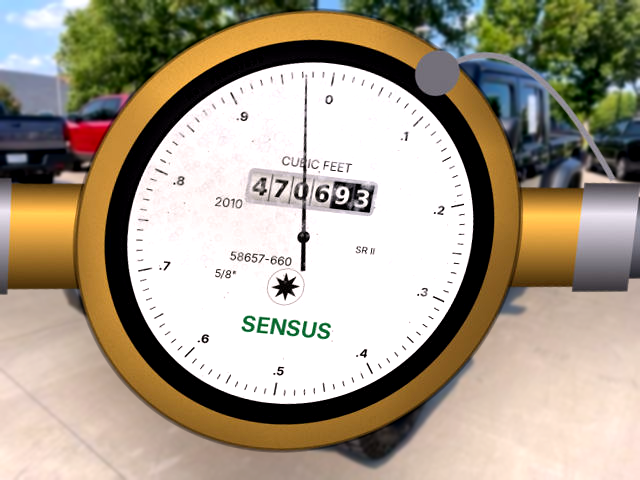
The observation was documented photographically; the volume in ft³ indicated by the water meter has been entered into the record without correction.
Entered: 470692.97 ft³
